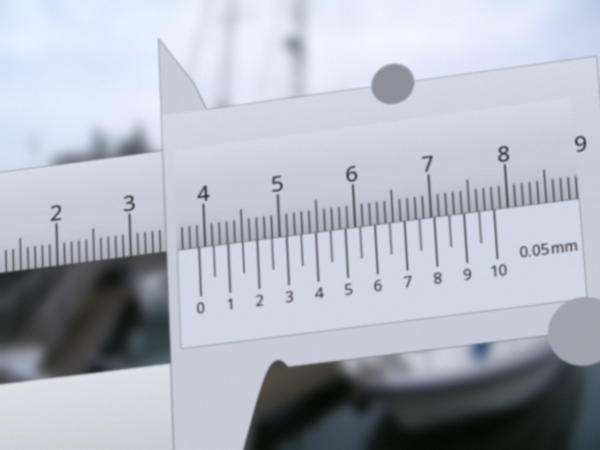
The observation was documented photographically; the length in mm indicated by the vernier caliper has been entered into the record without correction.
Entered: 39.2 mm
